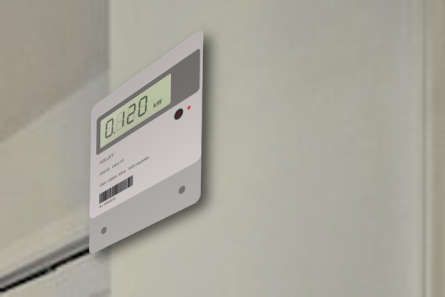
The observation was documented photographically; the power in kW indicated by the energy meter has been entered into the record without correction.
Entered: 0.120 kW
